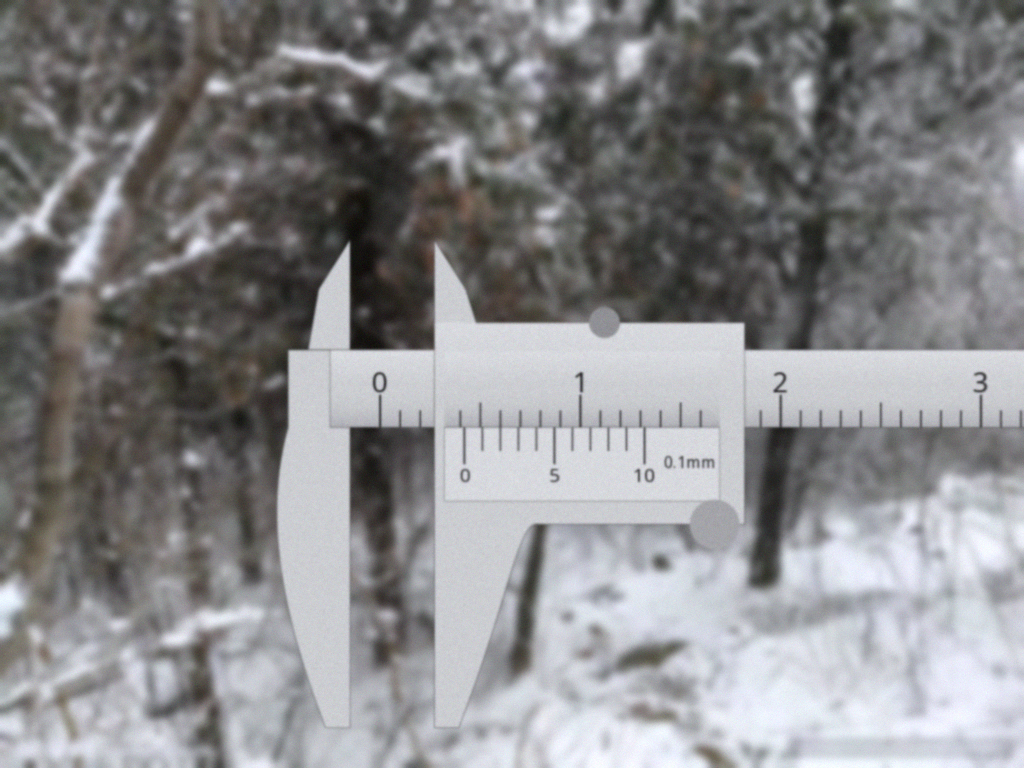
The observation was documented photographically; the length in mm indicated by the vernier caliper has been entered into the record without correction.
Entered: 4.2 mm
